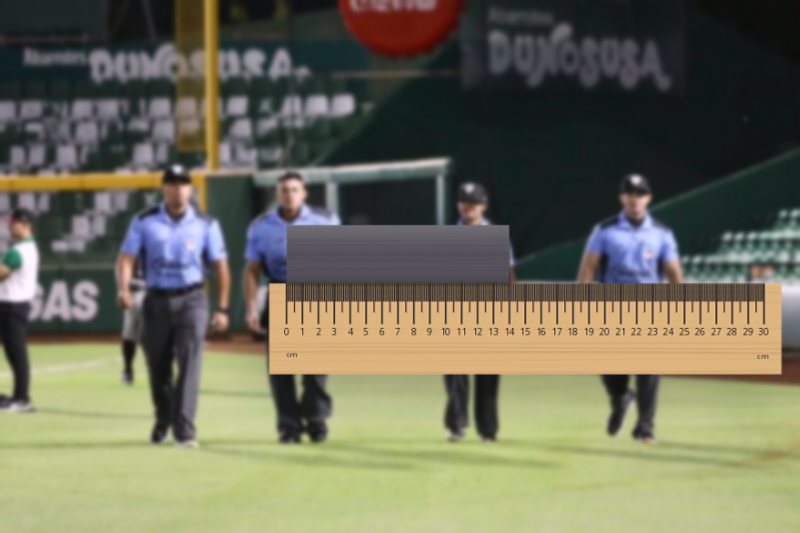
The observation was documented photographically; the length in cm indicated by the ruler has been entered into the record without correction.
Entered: 14 cm
